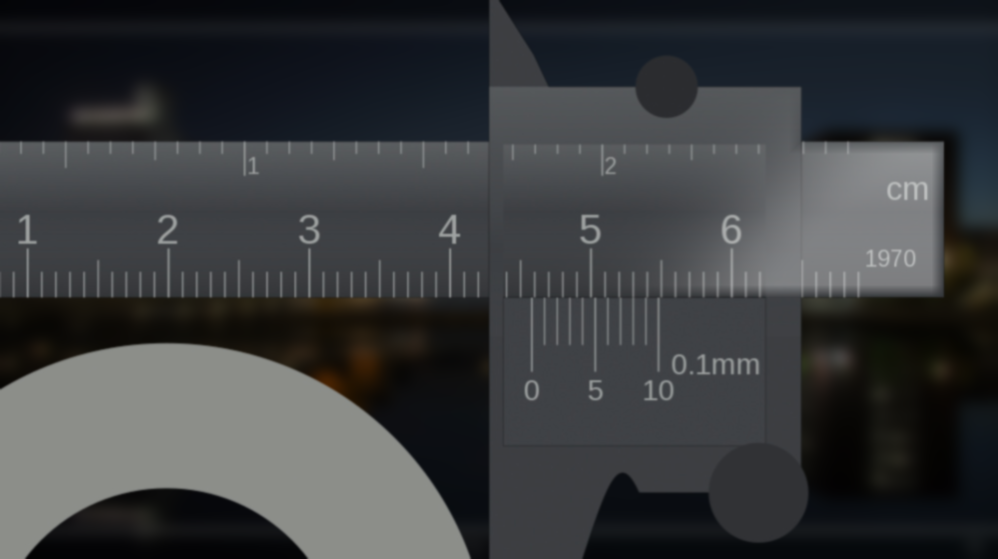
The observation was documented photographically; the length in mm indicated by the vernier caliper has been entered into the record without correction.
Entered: 45.8 mm
